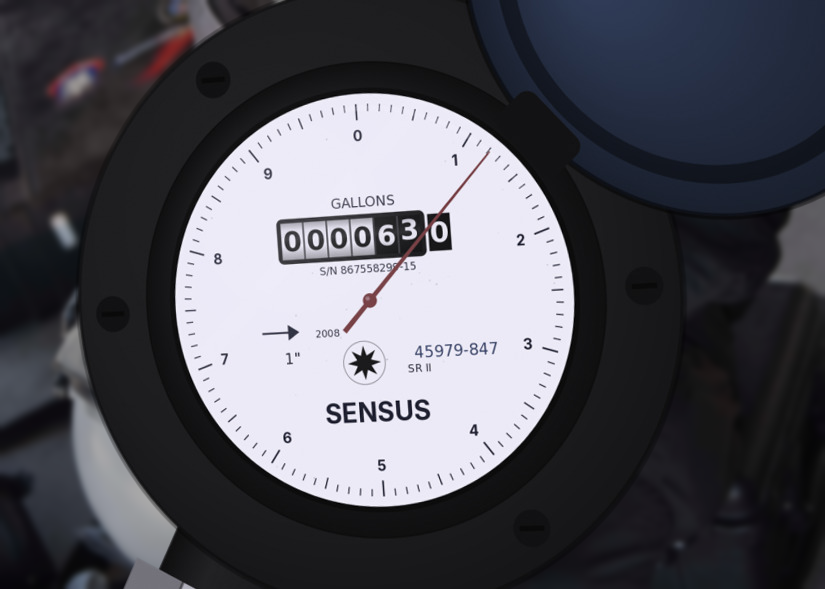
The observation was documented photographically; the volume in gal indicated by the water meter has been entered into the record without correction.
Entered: 631.2 gal
